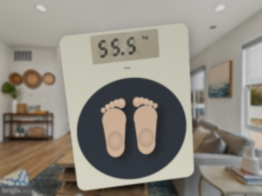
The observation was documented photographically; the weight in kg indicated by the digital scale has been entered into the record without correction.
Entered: 55.5 kg
